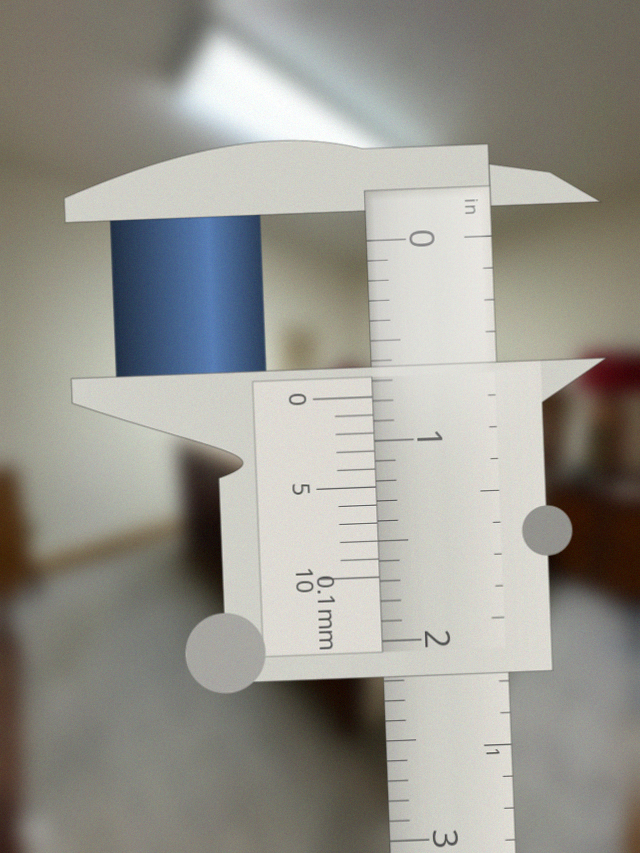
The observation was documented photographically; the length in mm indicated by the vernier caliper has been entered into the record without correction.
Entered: 7.8 mm
